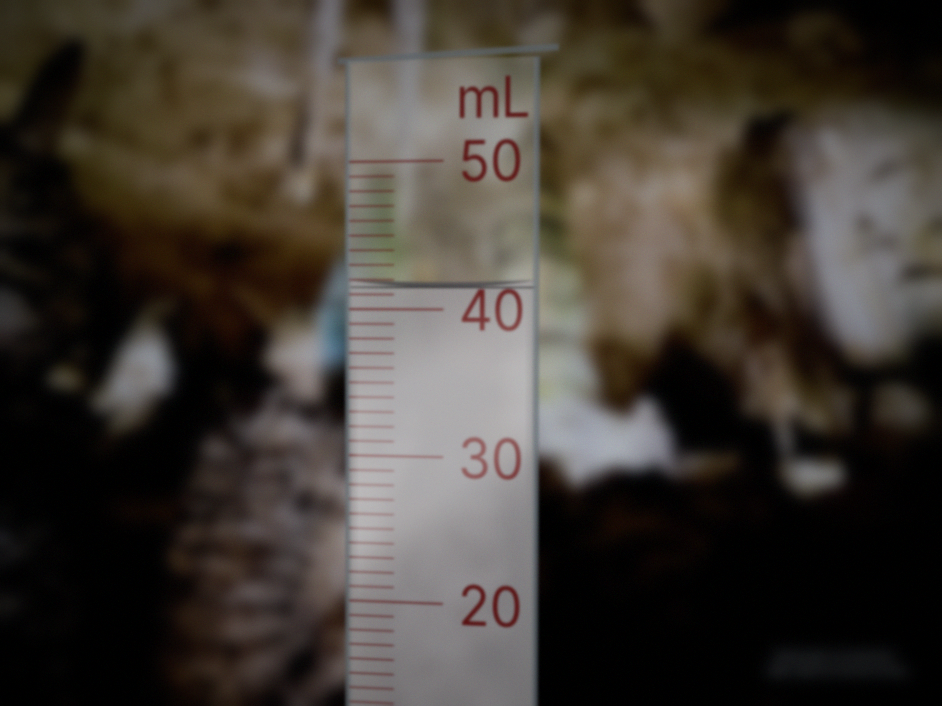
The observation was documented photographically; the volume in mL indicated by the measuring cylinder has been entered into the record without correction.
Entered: 41.5 mL
